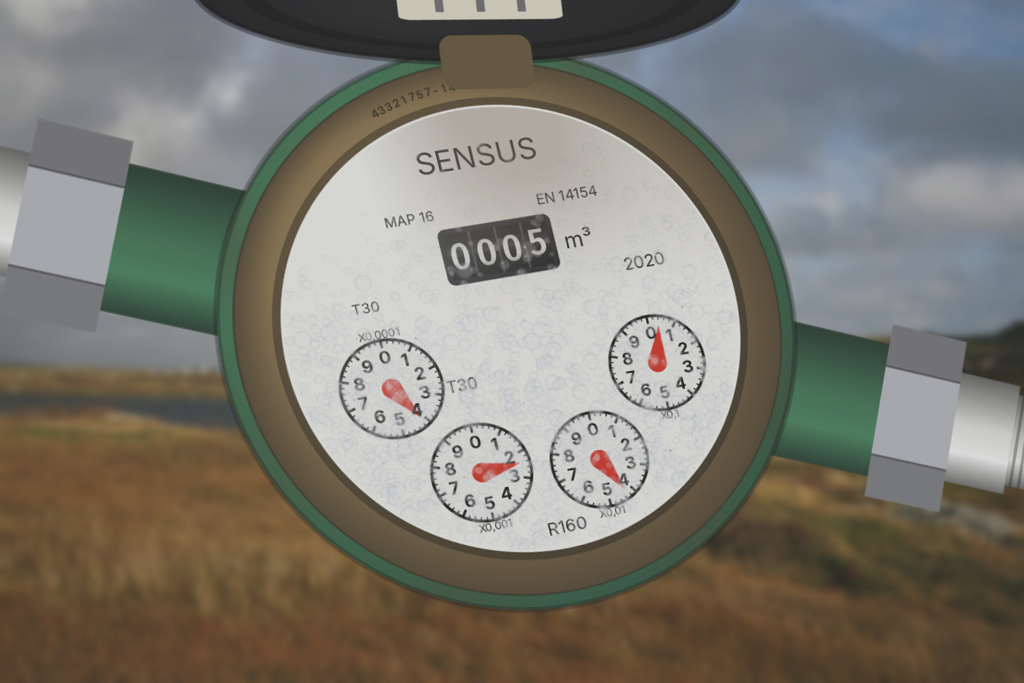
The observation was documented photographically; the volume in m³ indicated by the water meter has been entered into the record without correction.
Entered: 5.0424 m³
